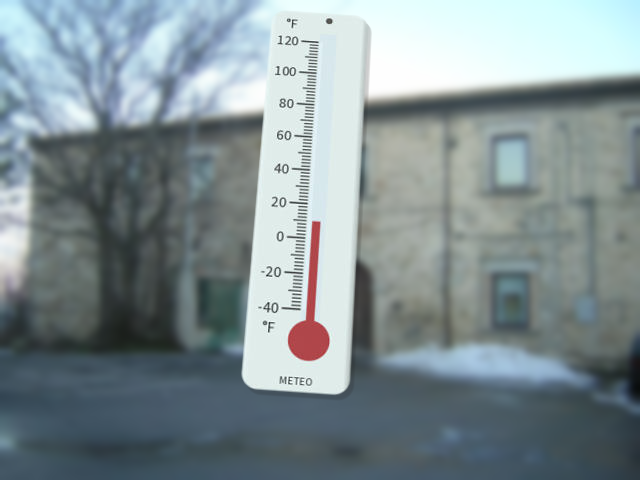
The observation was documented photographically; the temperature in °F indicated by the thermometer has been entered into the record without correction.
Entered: 10 °F
